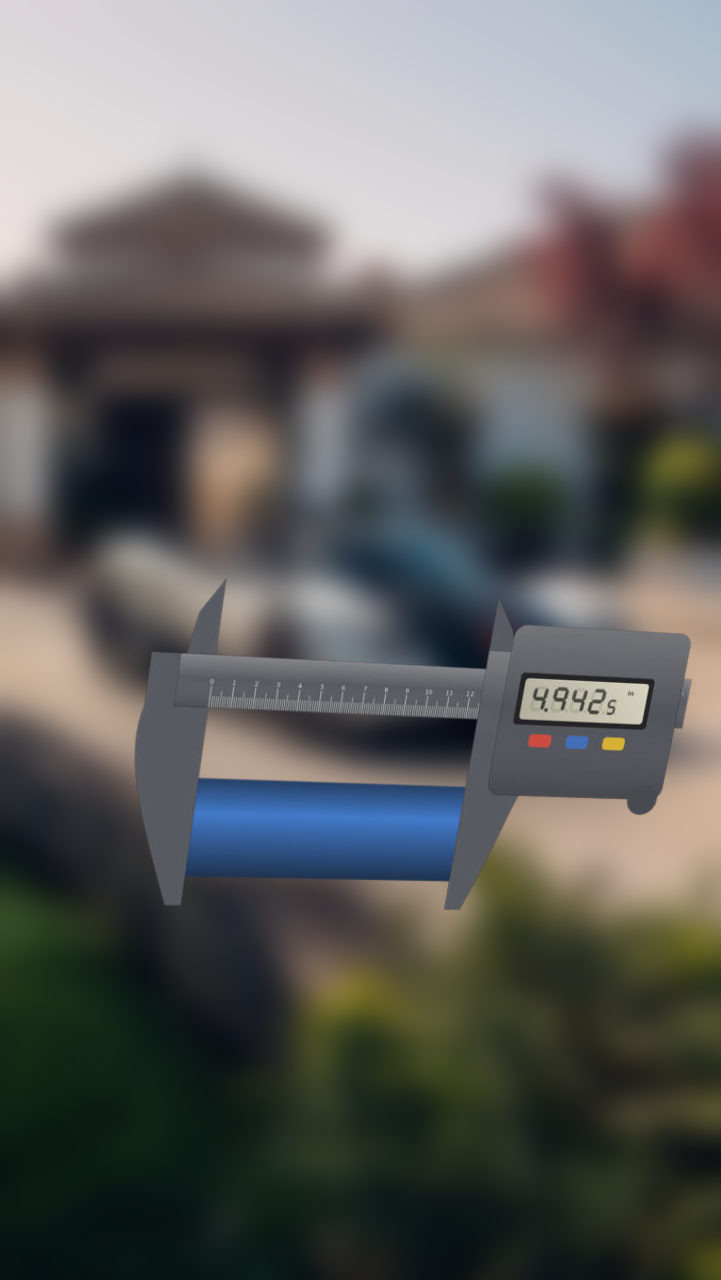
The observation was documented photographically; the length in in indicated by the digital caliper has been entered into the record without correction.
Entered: 4.9425 in
